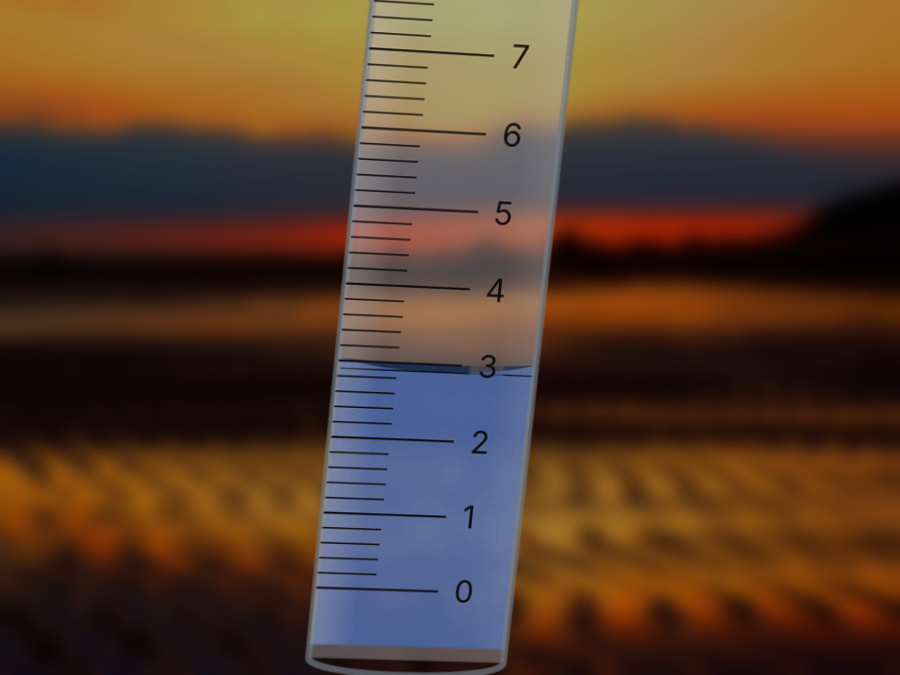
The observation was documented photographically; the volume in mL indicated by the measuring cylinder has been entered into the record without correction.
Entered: 2.9 mL
